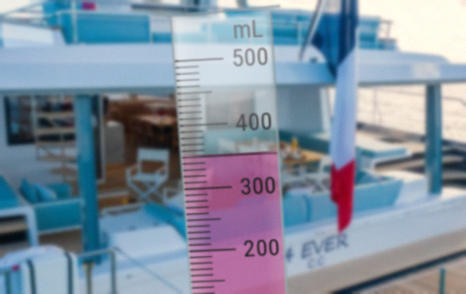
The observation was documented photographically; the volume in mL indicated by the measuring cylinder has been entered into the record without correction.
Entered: 350 mL
